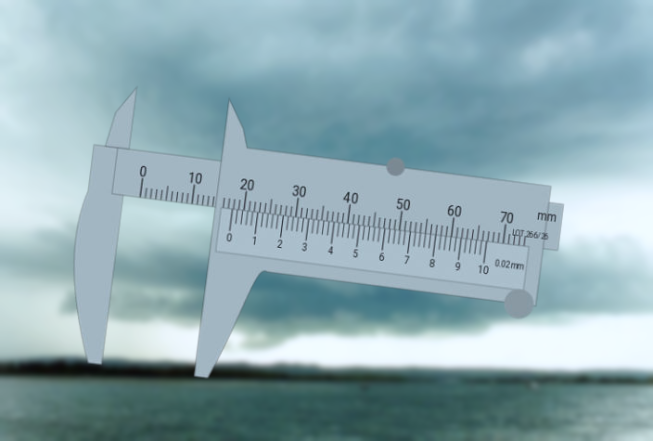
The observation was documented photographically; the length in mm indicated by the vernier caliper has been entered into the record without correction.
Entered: 17.8 mm
